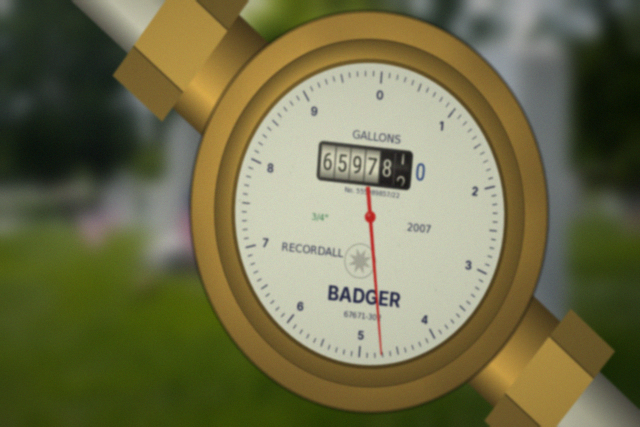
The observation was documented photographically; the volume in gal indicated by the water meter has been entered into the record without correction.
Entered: 6597814.7 gal
